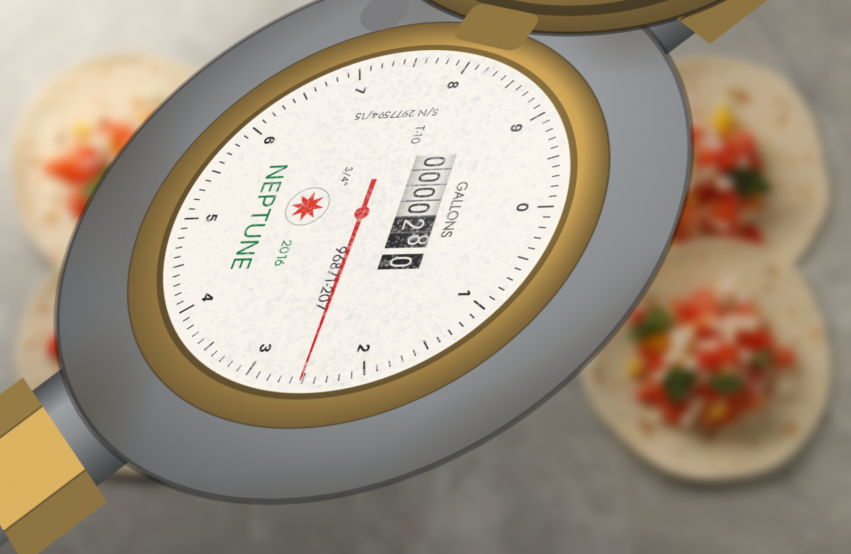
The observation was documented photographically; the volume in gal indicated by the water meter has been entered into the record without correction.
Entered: 282.5 gal
